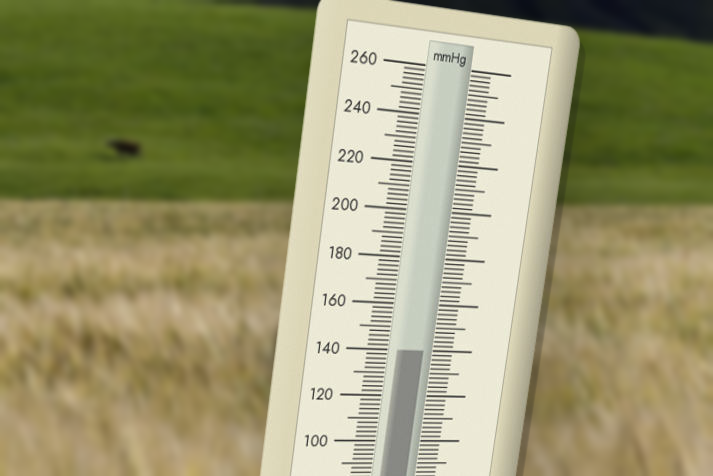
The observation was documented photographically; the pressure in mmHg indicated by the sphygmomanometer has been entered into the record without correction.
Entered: 140 mmHg
